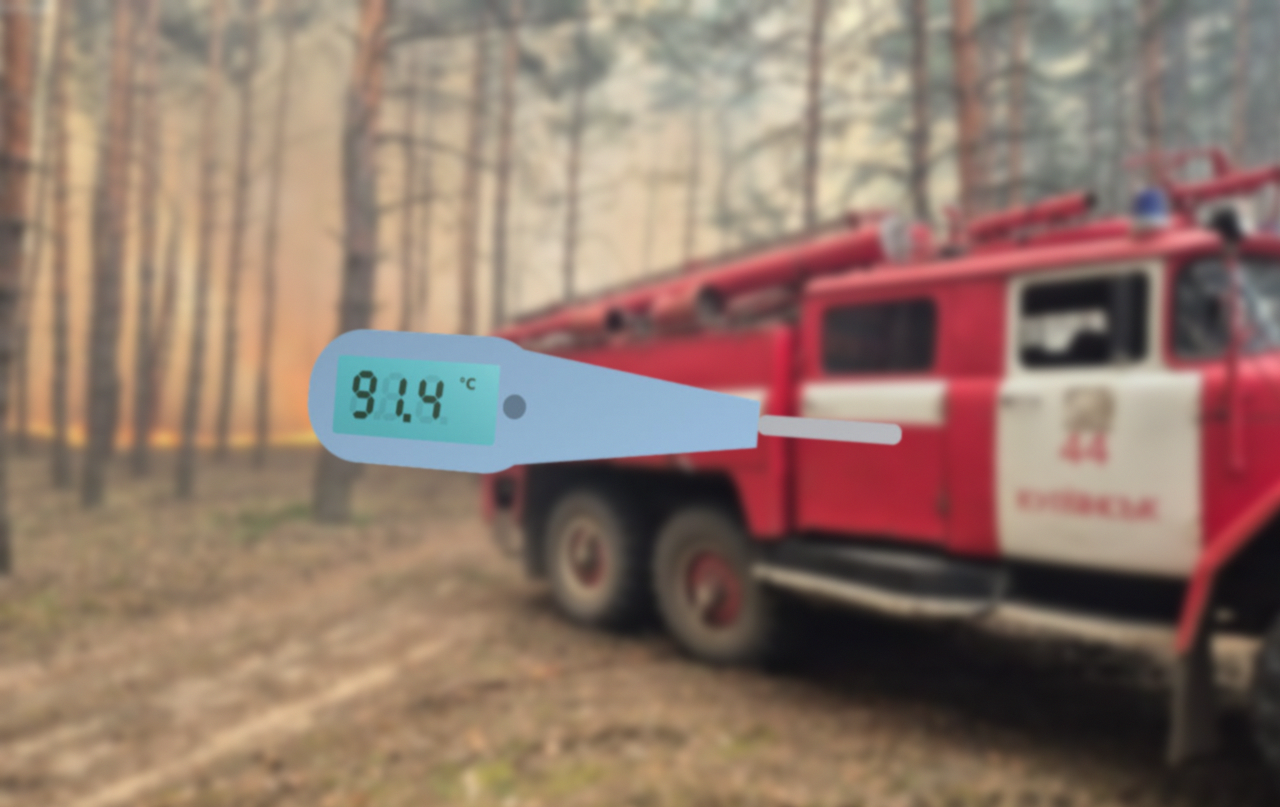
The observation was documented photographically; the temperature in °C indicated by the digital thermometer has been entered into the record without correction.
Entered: 91.4 °C
